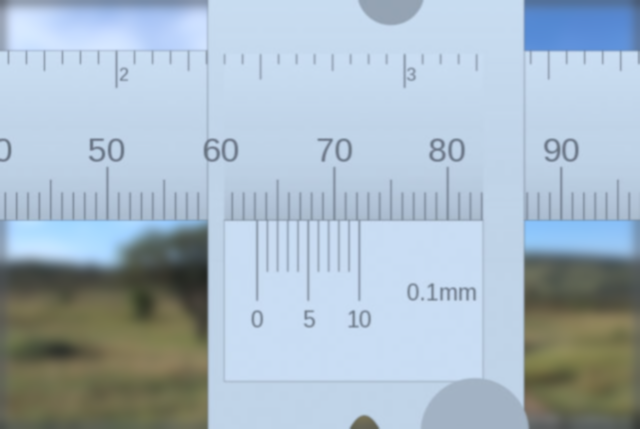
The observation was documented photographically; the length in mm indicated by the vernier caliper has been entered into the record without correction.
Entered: 63.2 mm
